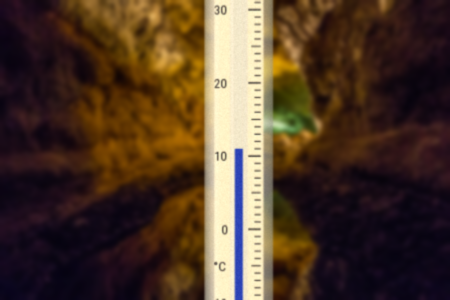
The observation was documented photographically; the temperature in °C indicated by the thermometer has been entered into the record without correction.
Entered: 11 °C
